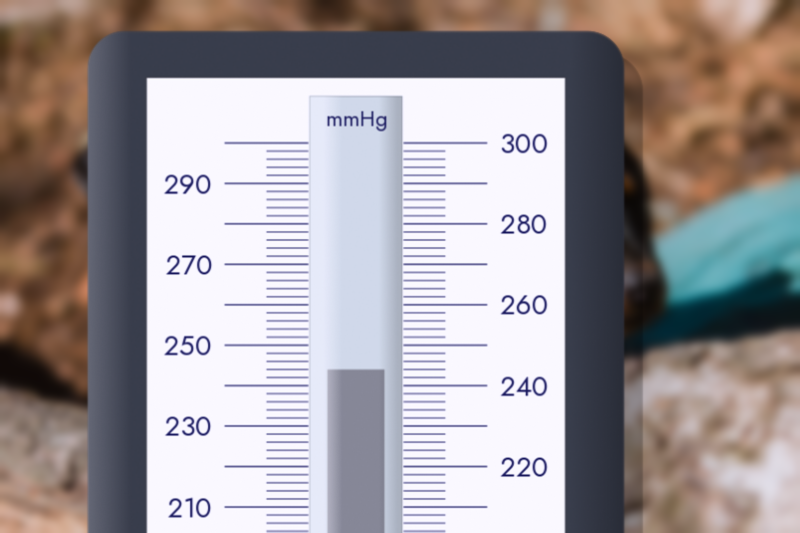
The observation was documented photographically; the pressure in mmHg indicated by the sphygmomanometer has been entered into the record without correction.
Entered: 244 mmHg
